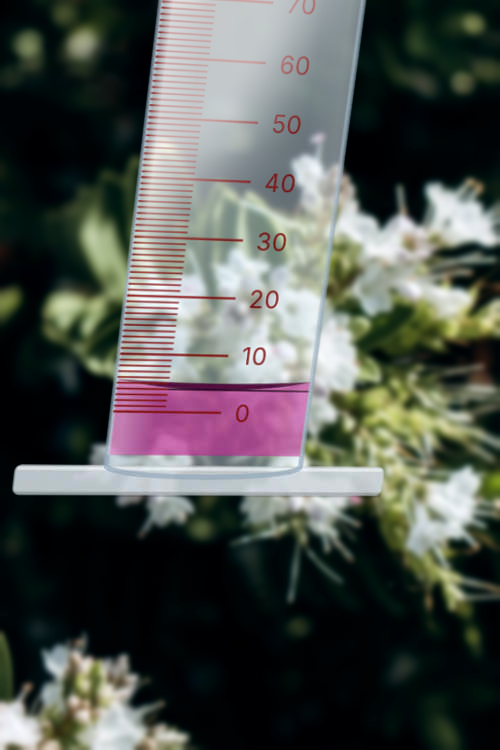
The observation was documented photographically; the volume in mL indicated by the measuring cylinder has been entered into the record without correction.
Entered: 4 mL
